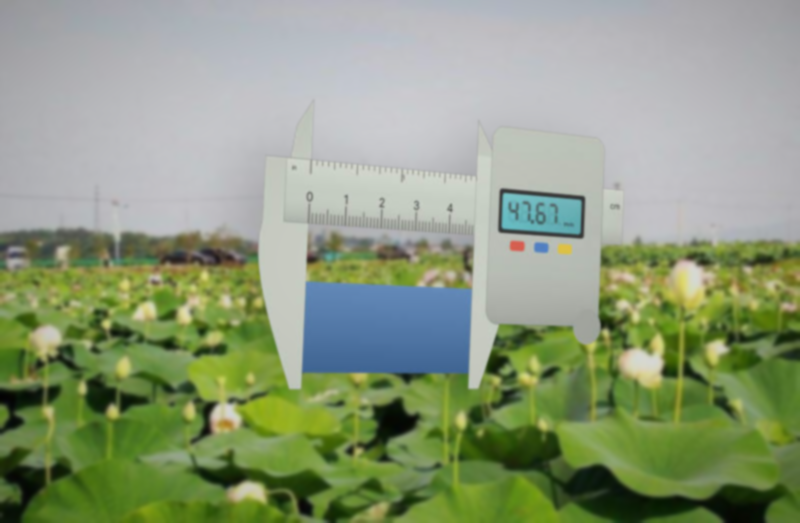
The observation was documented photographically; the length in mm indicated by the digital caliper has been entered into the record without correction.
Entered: 47.67 mm
